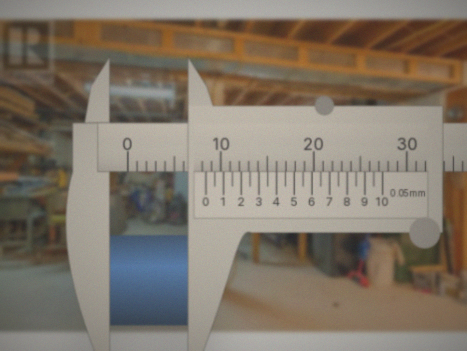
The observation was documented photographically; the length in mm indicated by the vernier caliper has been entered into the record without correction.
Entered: 8.4 mm
